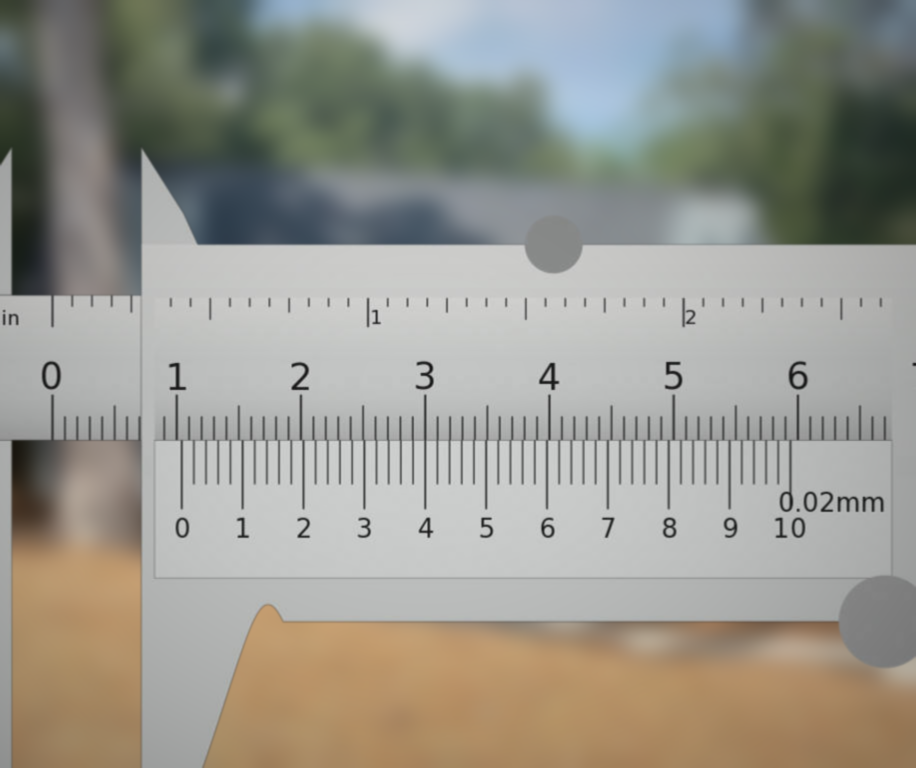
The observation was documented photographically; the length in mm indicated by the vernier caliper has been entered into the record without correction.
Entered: 10.4 mm
